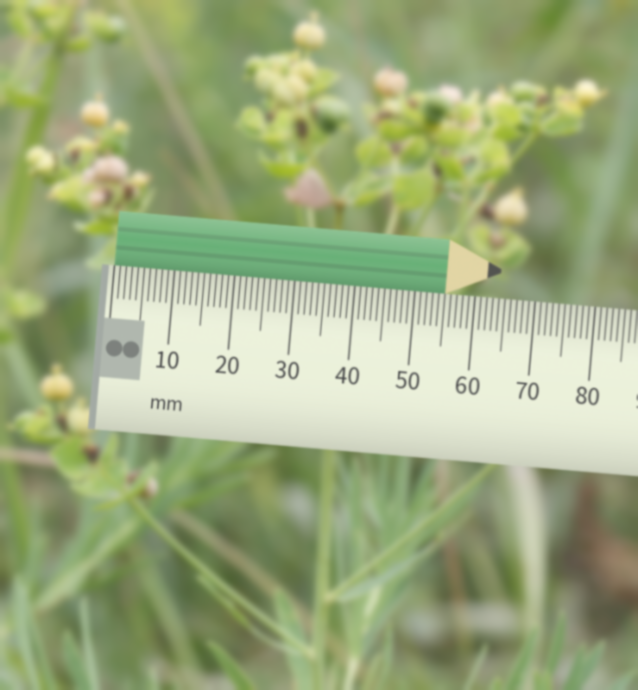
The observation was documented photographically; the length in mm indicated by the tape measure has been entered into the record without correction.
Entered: 64 mm
